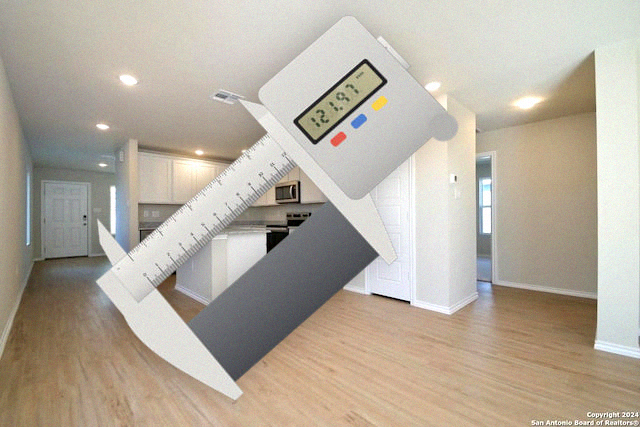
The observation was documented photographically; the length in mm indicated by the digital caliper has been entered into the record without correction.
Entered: 121.97 mm
